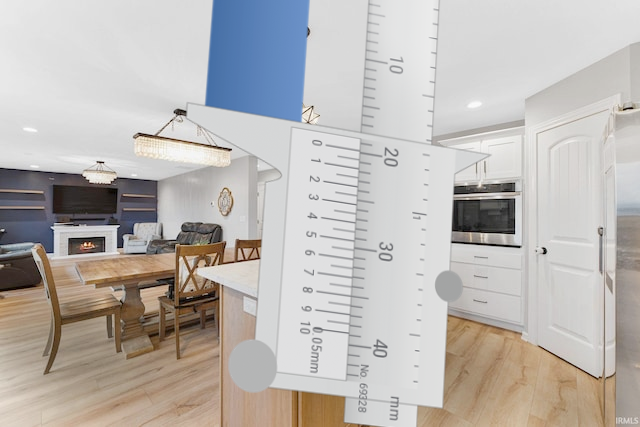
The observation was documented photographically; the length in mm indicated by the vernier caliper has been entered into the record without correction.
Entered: 19.8 mm
